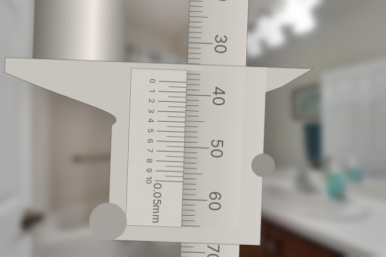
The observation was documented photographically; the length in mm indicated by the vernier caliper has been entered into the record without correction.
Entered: 37.6 mm
